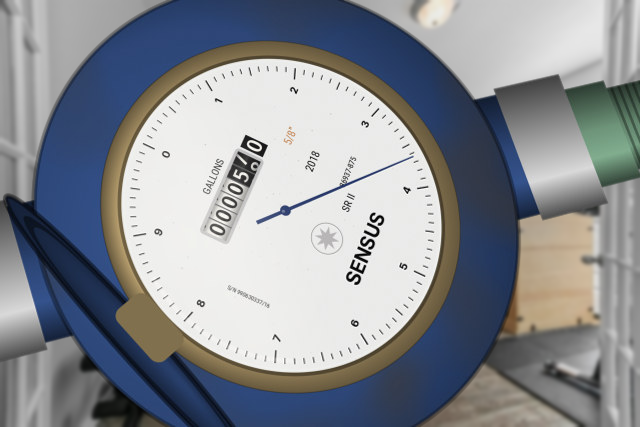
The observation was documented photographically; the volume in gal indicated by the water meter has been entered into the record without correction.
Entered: 573.6 gal
